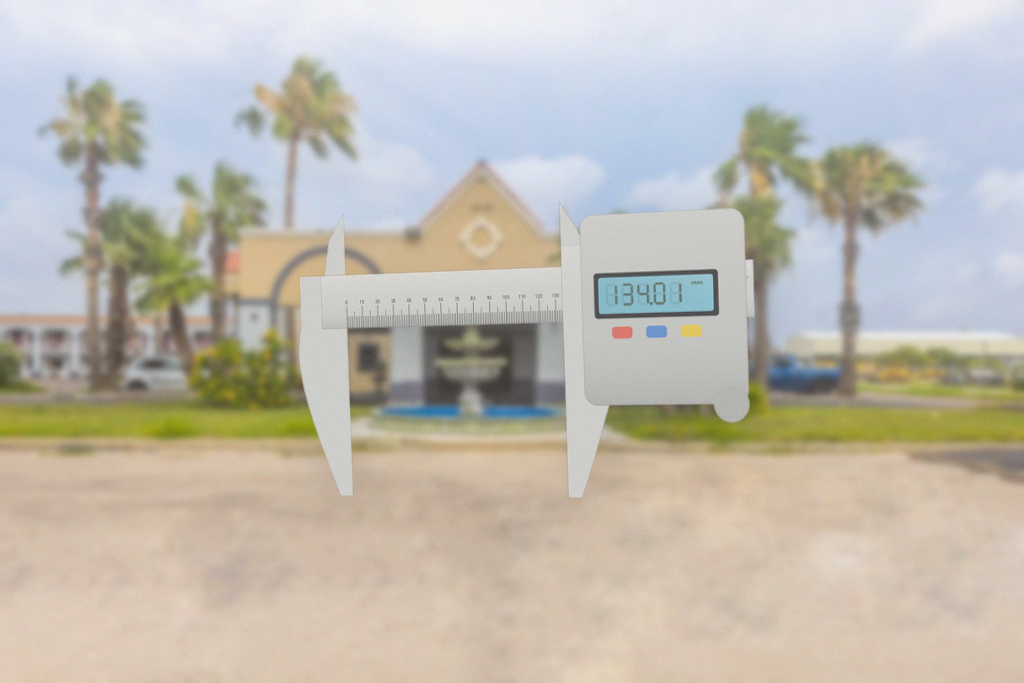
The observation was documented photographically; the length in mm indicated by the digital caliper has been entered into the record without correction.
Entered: 134.01 mm
